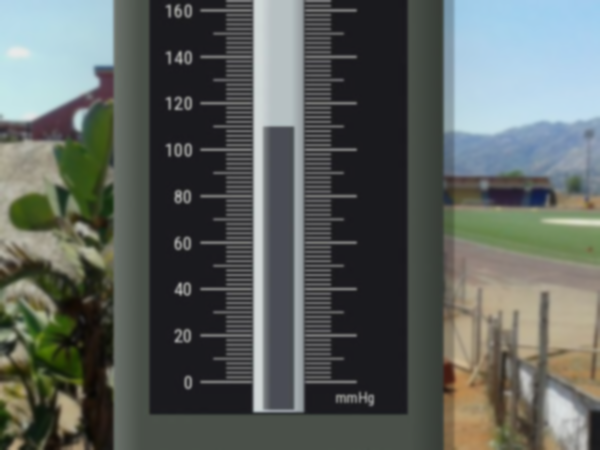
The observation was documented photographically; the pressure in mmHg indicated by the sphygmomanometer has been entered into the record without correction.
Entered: 110 mmHg
